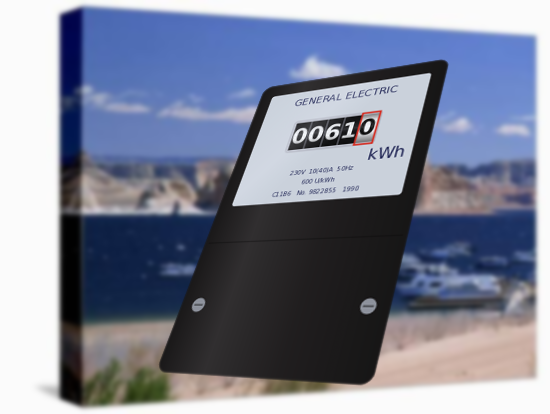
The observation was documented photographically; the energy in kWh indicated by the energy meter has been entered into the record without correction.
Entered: 61.0 kWh
